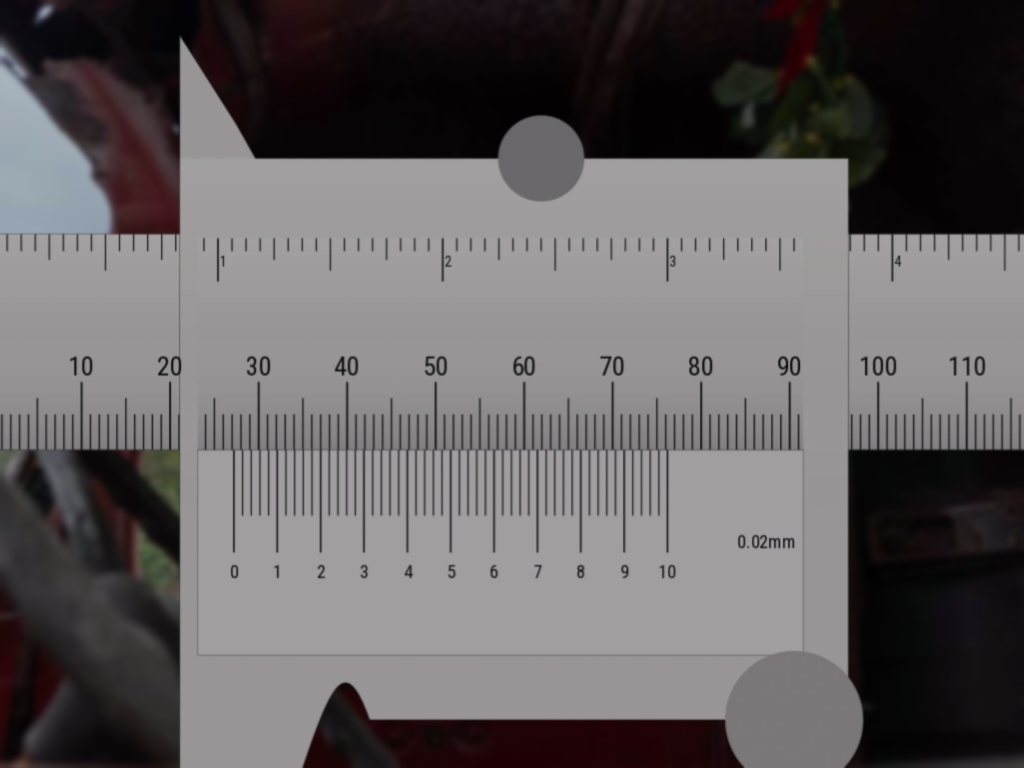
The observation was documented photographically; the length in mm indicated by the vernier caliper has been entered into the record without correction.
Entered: 27.2 mm
